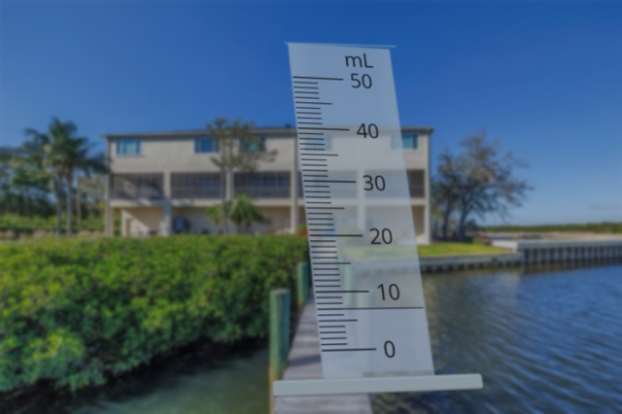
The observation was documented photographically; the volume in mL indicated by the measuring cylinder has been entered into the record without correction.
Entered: 7 mL
